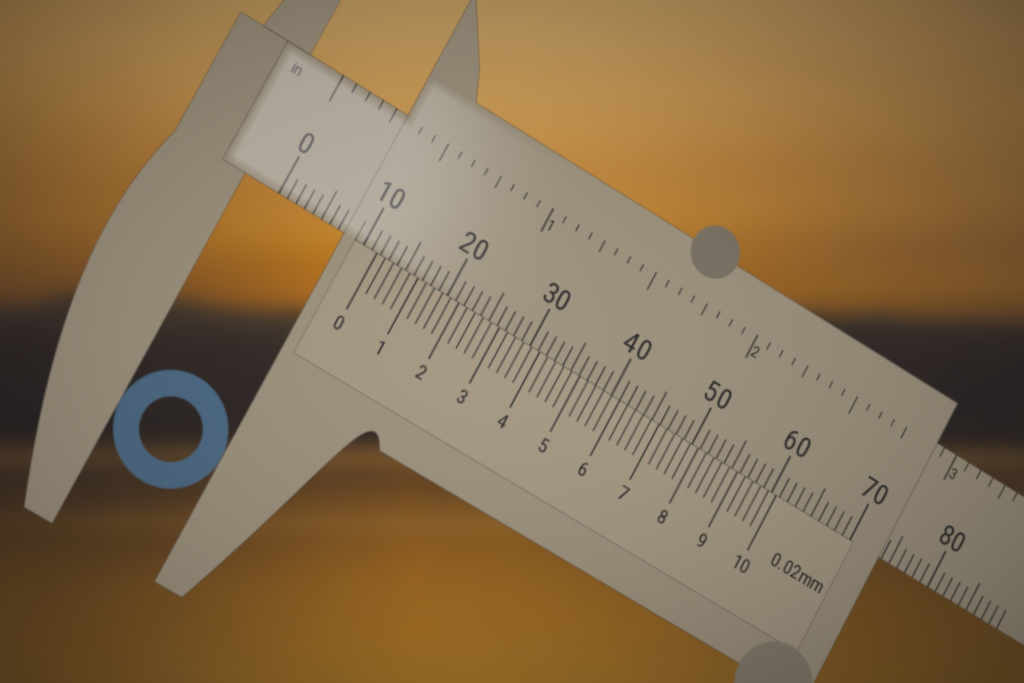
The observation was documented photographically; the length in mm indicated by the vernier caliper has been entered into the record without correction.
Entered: 11.6 mm
